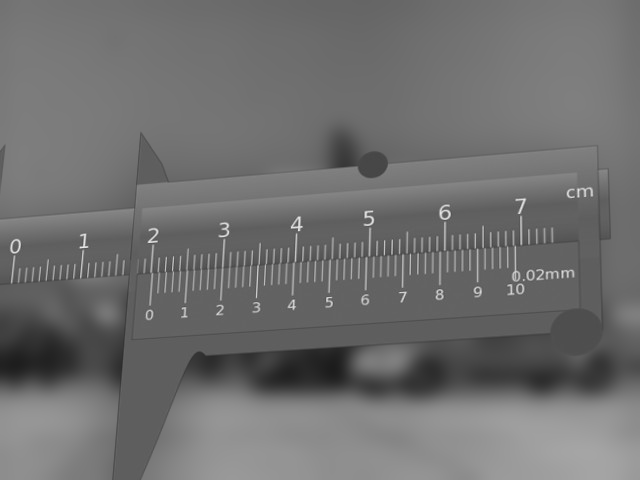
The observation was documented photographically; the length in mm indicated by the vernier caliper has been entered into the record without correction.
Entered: 20.2 mm
